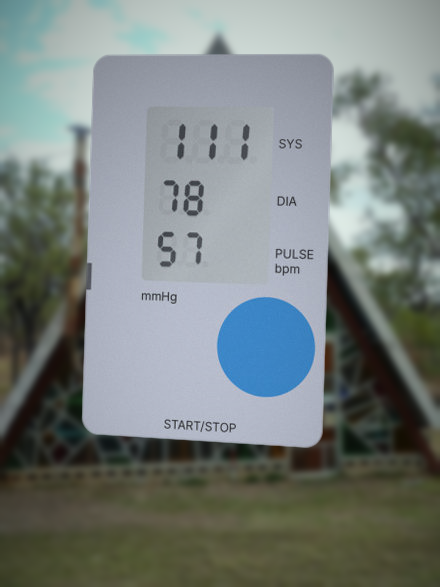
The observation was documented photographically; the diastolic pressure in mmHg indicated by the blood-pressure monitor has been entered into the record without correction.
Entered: 78 mmHg
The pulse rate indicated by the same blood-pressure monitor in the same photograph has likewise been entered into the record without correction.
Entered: 57 bpm
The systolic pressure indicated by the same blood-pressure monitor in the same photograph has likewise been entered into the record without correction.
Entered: 111 mmHg
